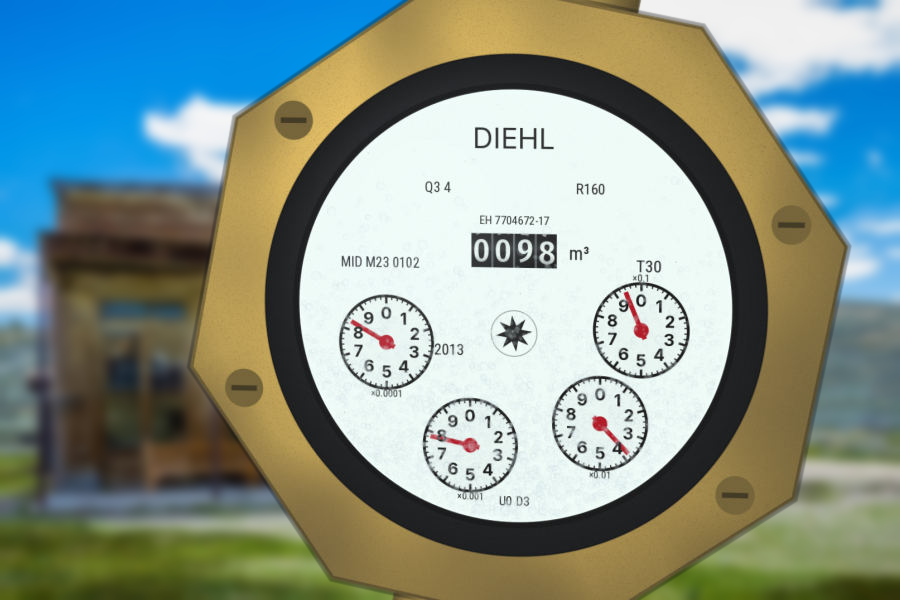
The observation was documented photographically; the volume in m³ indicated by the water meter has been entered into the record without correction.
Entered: 97.9378 m³
